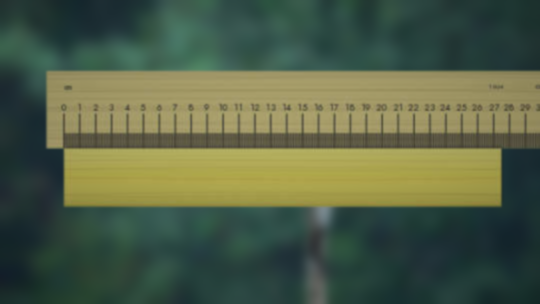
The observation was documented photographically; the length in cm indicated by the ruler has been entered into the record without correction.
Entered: 27.5 cm
